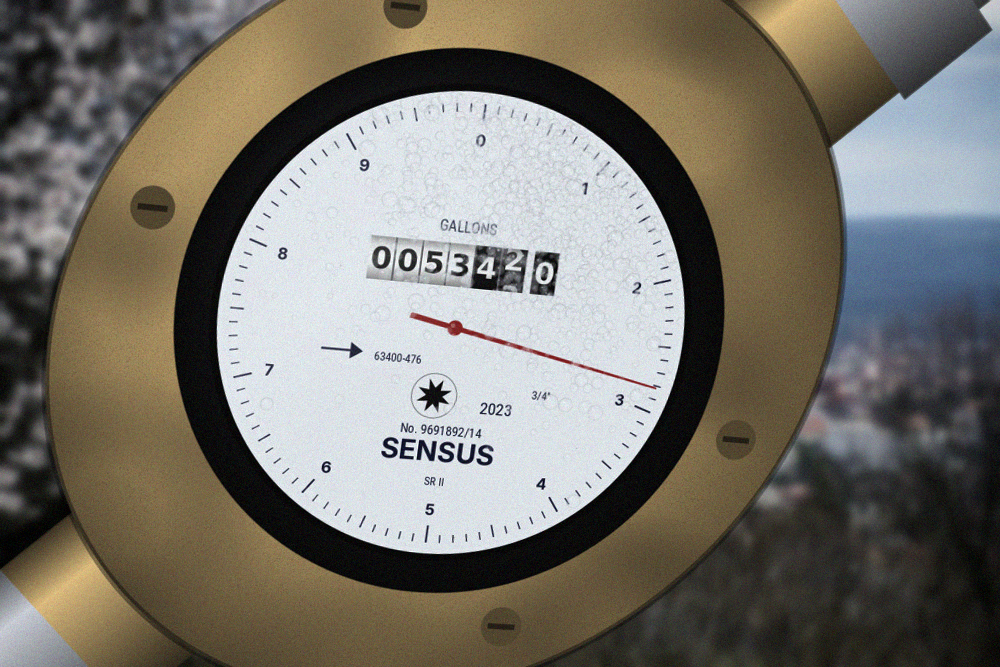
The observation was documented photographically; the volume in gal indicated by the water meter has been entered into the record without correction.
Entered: 53422.8 gal
